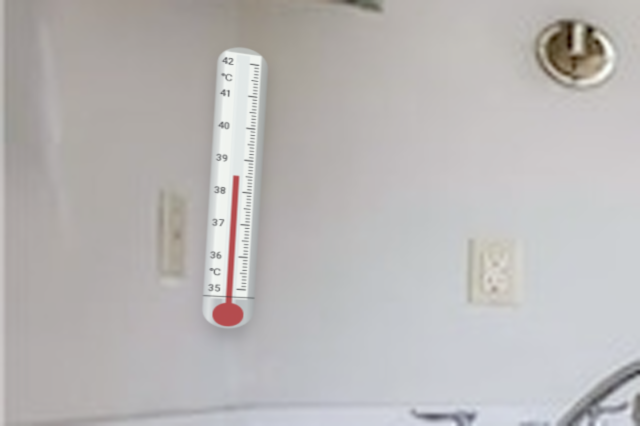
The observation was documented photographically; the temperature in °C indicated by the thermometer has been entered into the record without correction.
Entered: 38.5 °C
